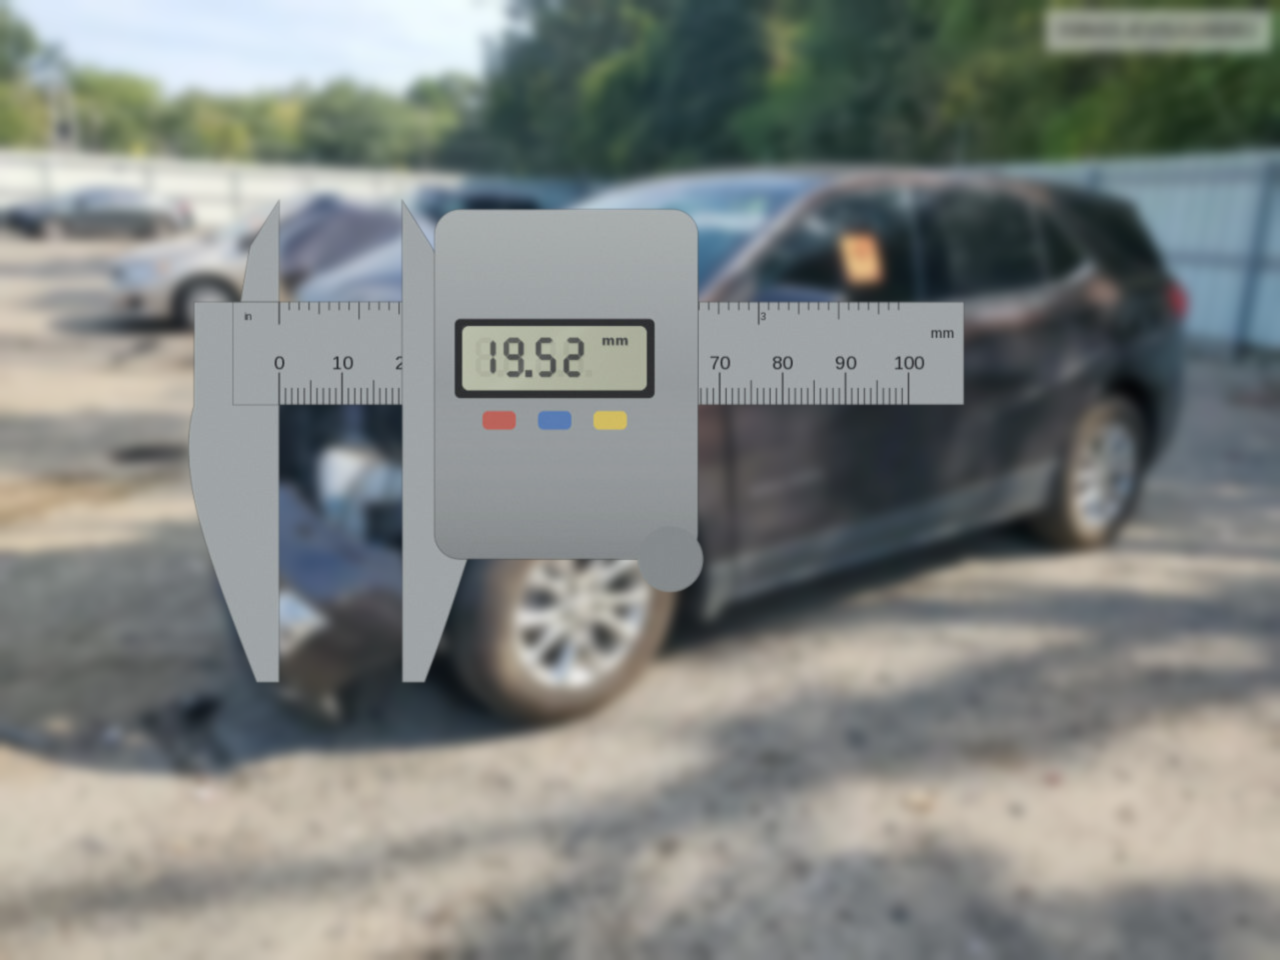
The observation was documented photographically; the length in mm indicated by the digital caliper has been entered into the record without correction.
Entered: 19.52 mm
